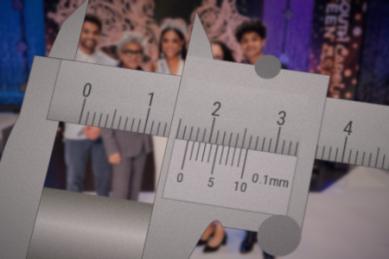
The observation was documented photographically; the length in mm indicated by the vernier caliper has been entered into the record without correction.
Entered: 16.8 mm
